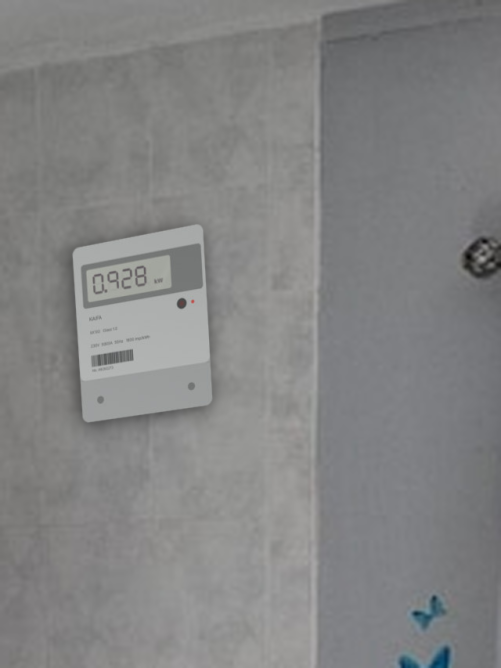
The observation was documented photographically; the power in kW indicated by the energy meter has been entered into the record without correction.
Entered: 0.928 kW
